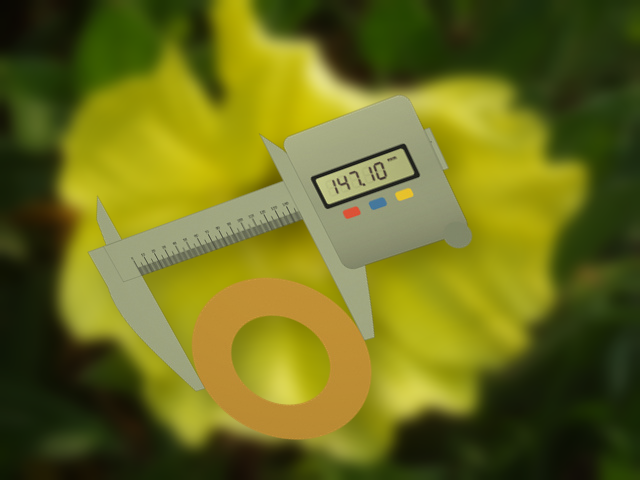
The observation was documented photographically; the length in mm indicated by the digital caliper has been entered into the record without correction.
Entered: 147.10 mm
